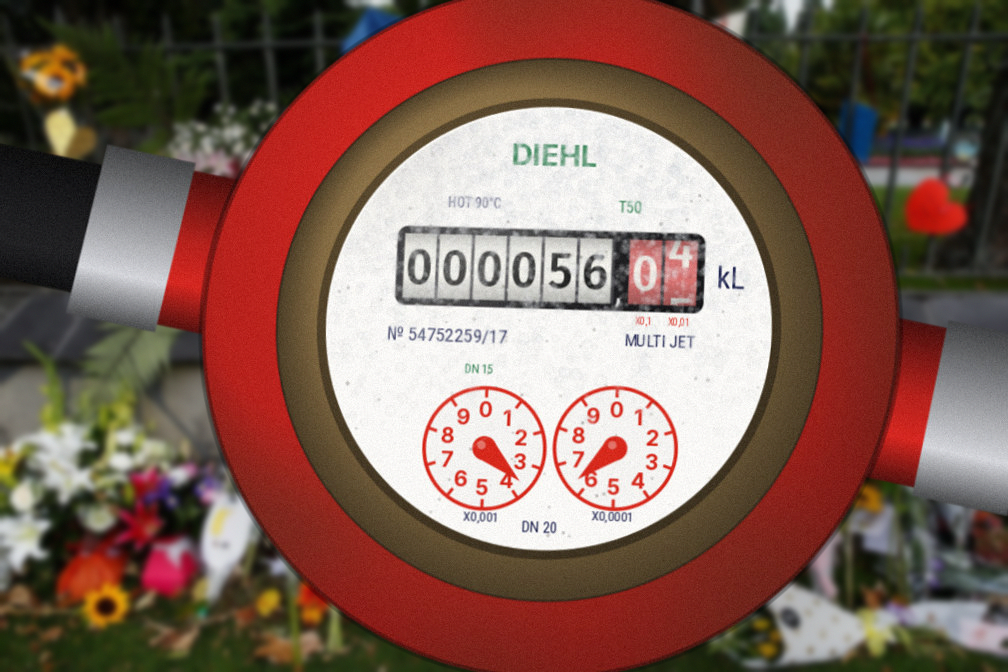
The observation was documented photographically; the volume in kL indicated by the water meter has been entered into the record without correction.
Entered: 56.0436 kL
